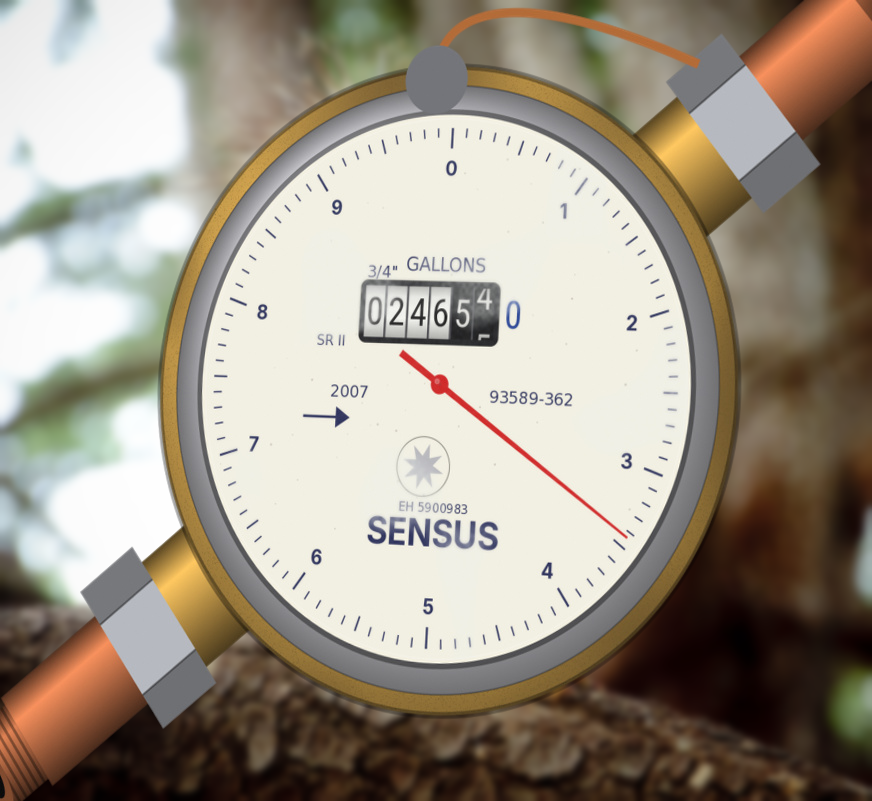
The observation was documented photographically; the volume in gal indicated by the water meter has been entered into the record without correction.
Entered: 246543.4 gal
